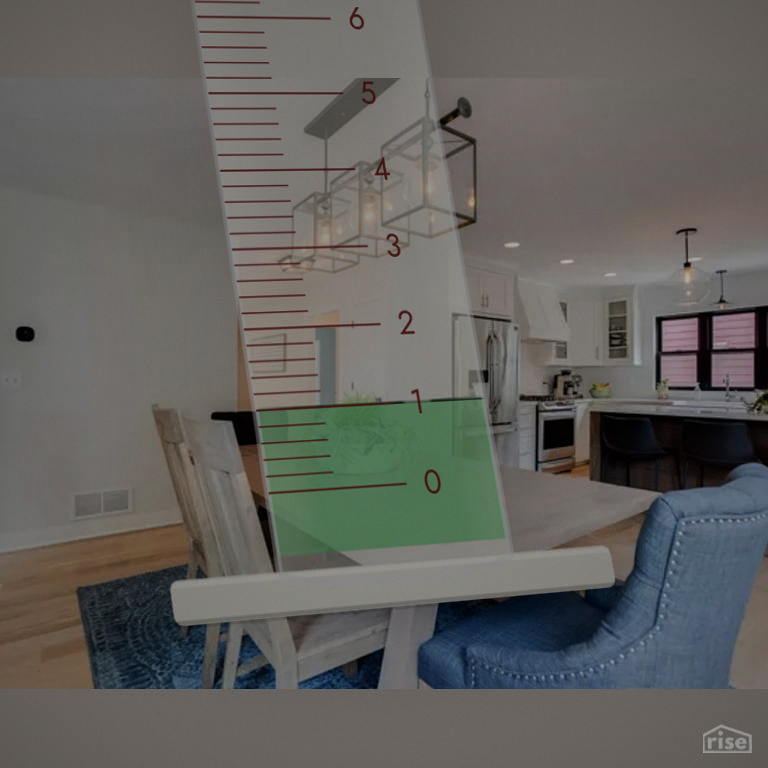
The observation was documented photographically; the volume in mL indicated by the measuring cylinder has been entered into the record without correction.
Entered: 1 mL
